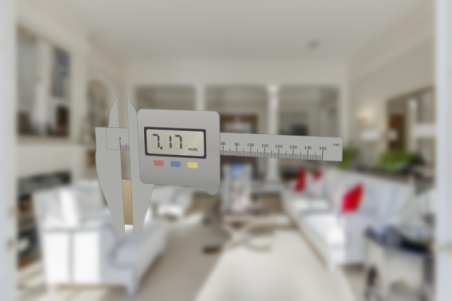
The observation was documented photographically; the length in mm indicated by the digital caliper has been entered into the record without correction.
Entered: 7.17 mm
